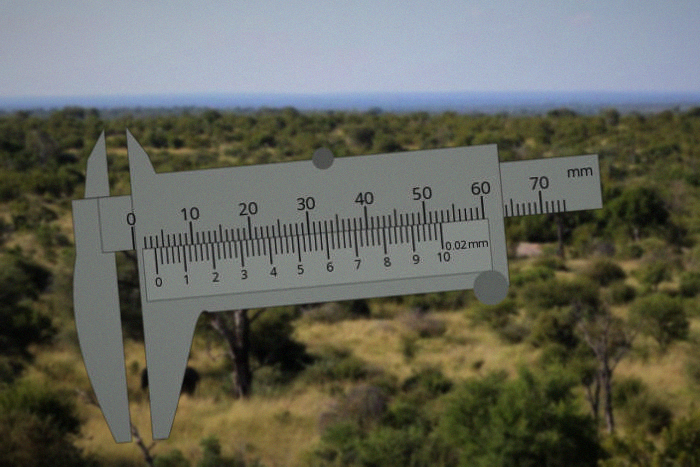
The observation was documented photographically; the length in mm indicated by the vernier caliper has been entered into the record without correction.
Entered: 3.6 mm
